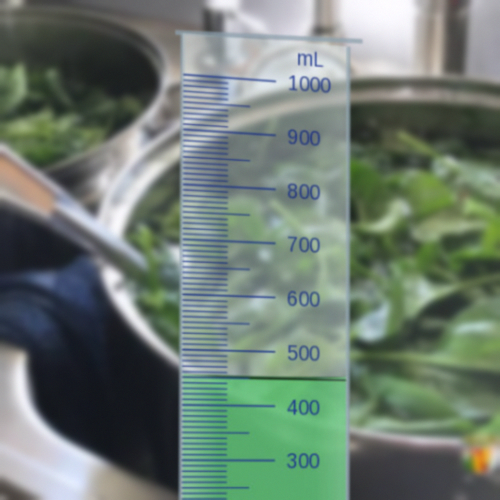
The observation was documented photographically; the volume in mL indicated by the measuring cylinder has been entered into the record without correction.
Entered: 450 mL
